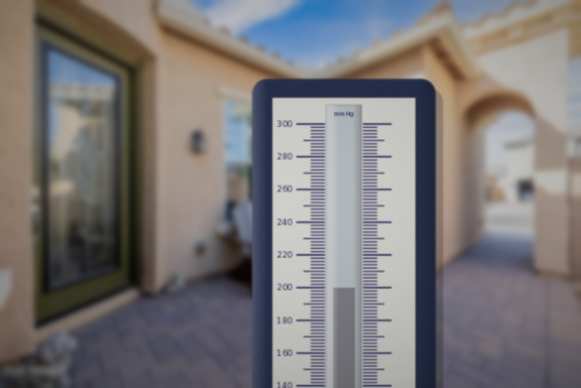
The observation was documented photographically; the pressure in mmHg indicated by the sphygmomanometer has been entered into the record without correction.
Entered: 200 mmHg
